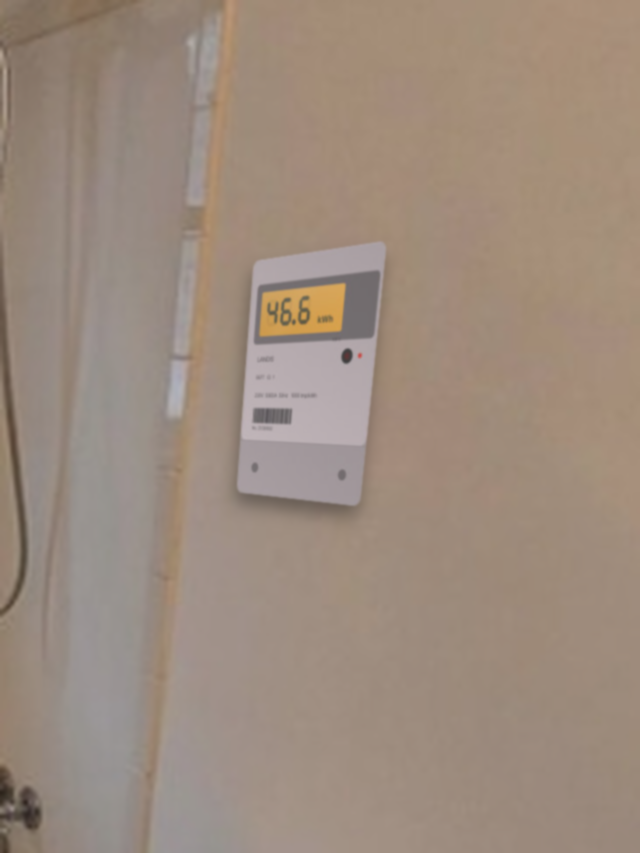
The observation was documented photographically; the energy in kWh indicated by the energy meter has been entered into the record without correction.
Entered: 46.6 kWh
